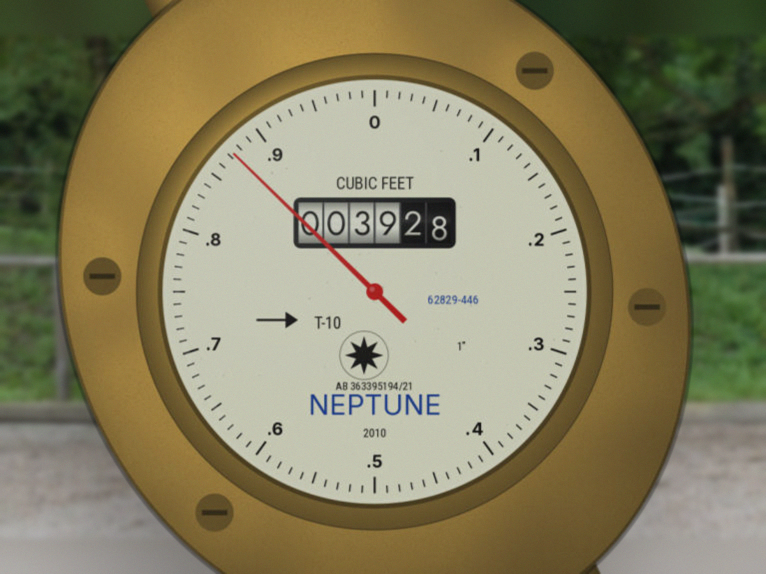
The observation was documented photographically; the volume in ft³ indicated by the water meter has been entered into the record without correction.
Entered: 3927.87 ft³
